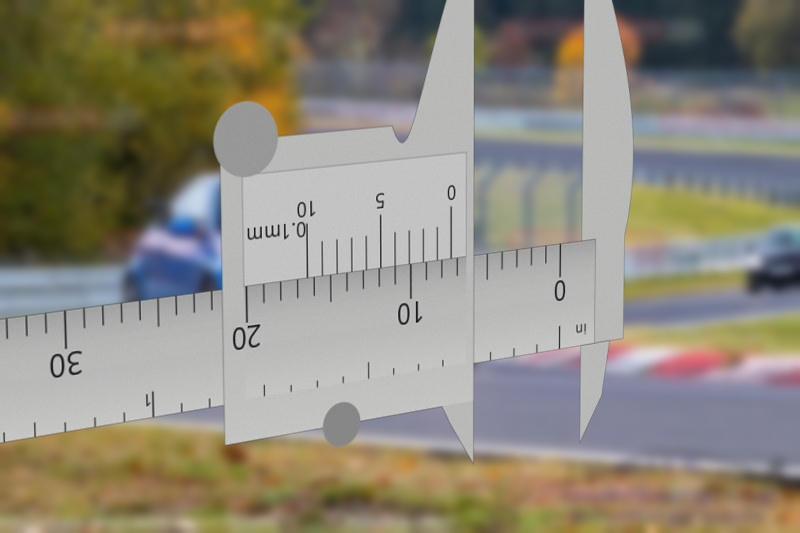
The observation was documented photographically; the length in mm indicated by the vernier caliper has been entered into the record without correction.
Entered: 7.4 mm
